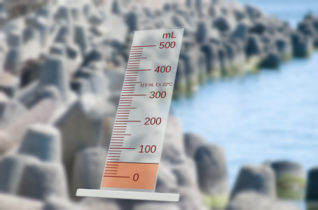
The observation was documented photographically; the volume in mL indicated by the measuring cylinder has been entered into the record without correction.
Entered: 50 mL
